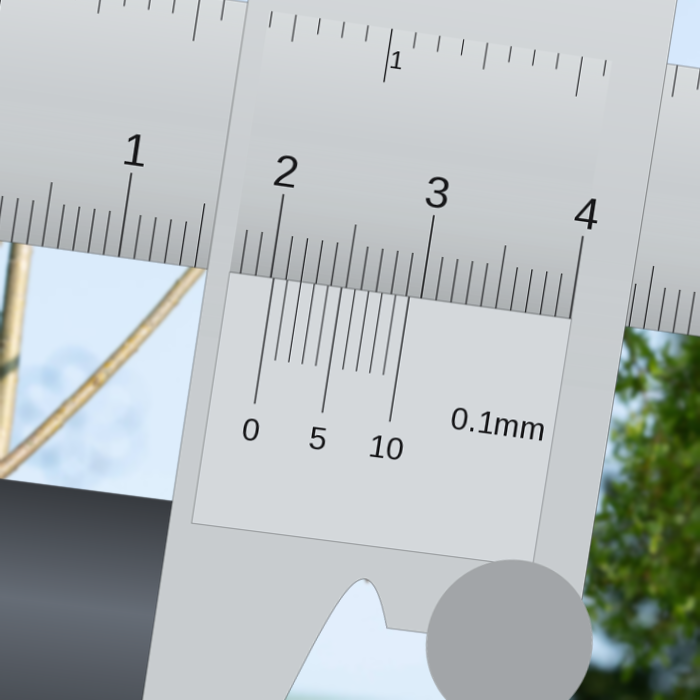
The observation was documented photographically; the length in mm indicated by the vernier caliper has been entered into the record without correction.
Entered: 20.2 mm
